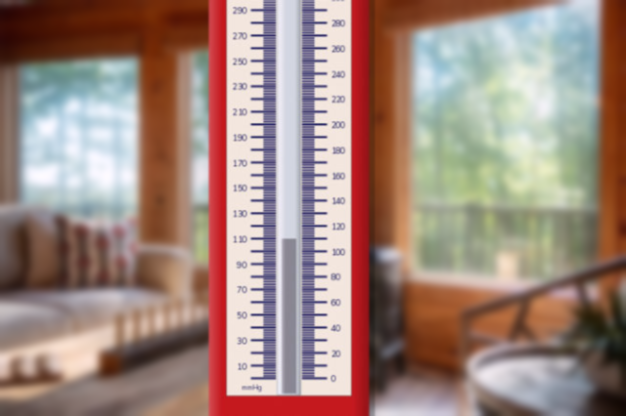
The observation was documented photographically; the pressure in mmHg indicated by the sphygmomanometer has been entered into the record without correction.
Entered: 110 mmHg
